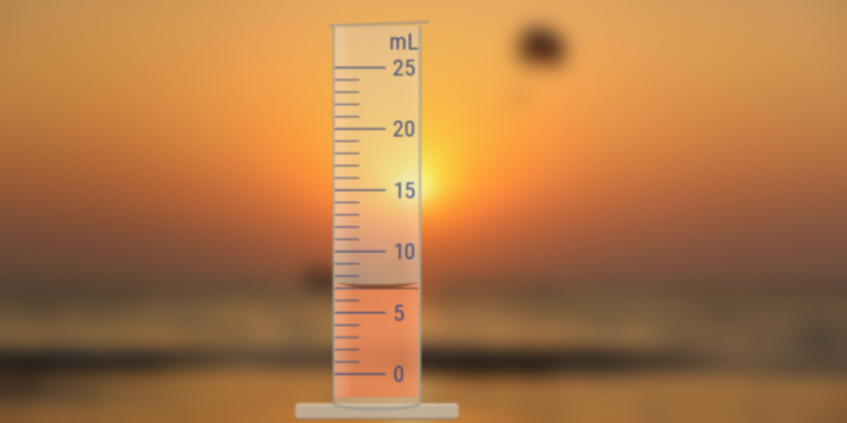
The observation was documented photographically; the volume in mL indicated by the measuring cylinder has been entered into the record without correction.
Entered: 7 mL
